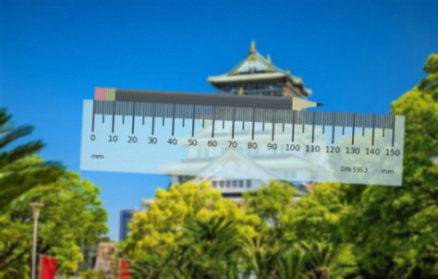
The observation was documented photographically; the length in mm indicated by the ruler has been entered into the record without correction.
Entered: 115 mm
